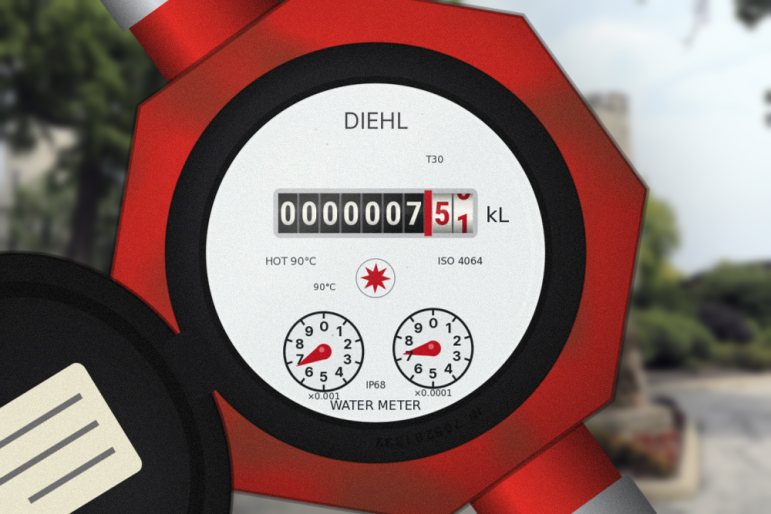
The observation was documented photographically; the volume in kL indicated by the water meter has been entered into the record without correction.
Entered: 7.5067 kL
